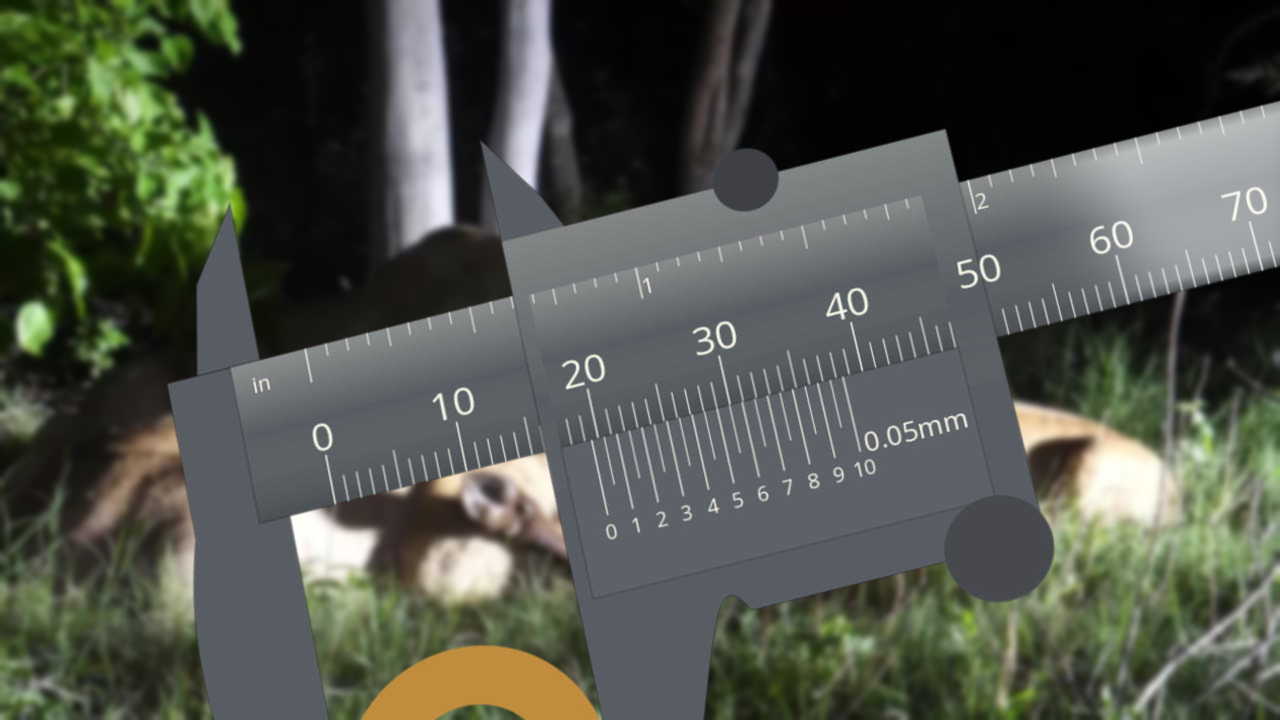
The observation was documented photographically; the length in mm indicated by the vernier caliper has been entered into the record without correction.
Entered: 19.5 mm
